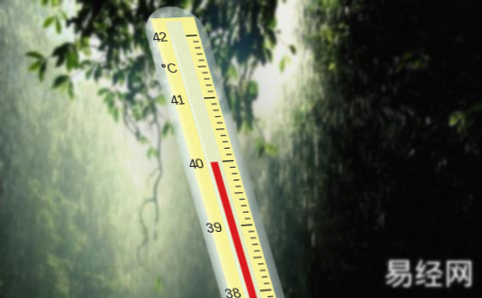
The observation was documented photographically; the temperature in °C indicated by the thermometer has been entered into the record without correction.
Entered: 40 °C
